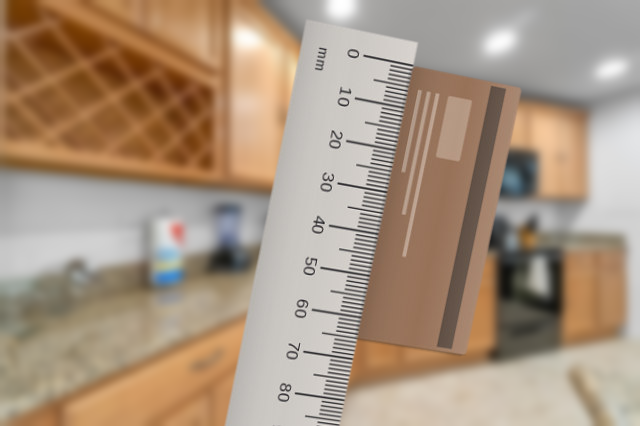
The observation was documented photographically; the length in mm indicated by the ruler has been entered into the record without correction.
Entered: 65 mm
